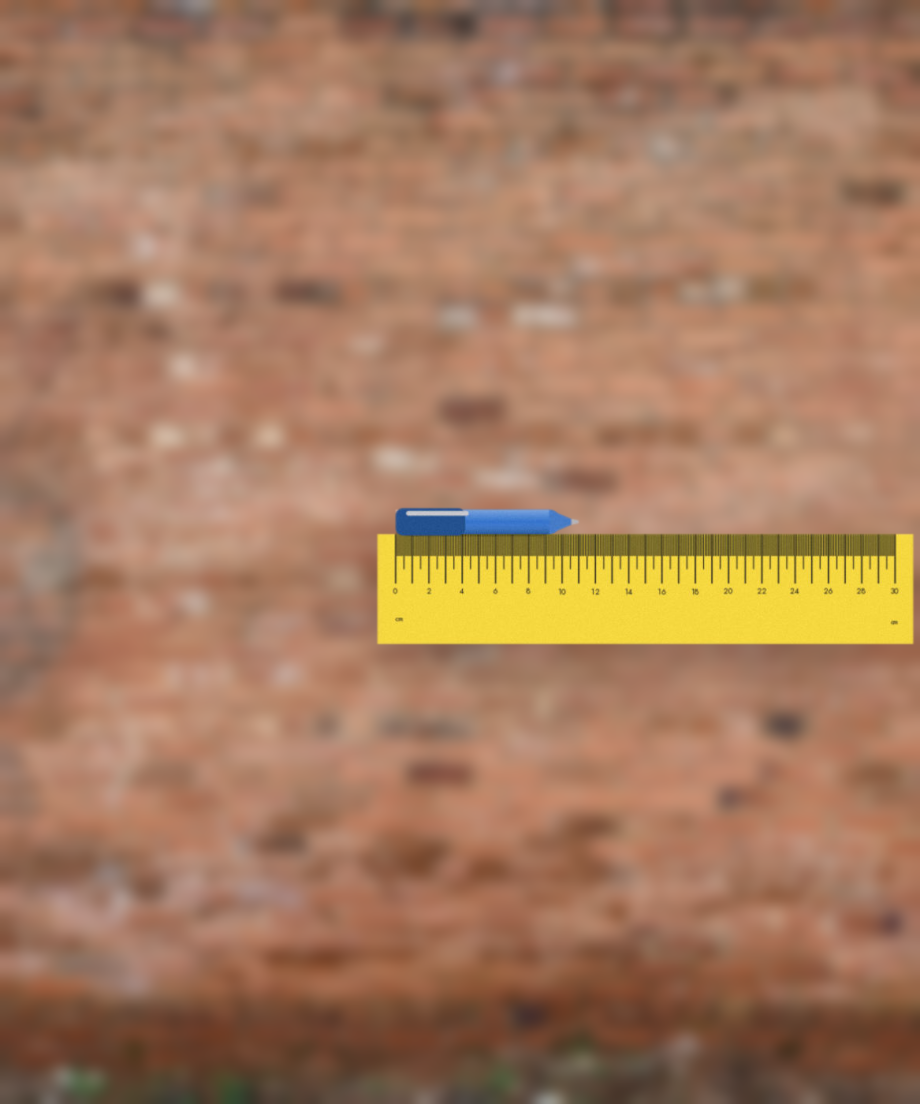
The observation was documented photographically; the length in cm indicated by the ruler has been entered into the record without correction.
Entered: 11 cm
